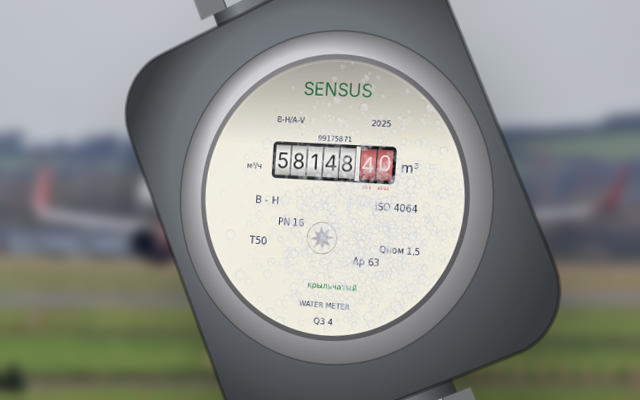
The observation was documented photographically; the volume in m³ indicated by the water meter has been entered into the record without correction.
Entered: 58148.40 m³
